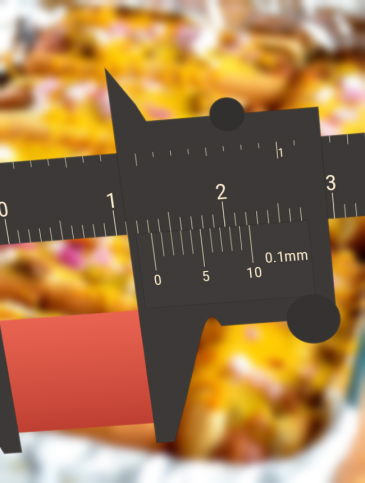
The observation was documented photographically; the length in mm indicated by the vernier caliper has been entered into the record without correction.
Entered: 13.2 mm
